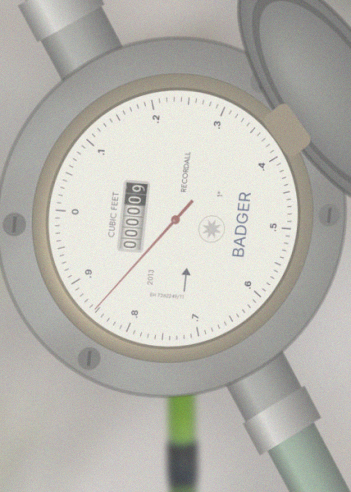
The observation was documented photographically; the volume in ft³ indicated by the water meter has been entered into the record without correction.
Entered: 8.85 ft³
